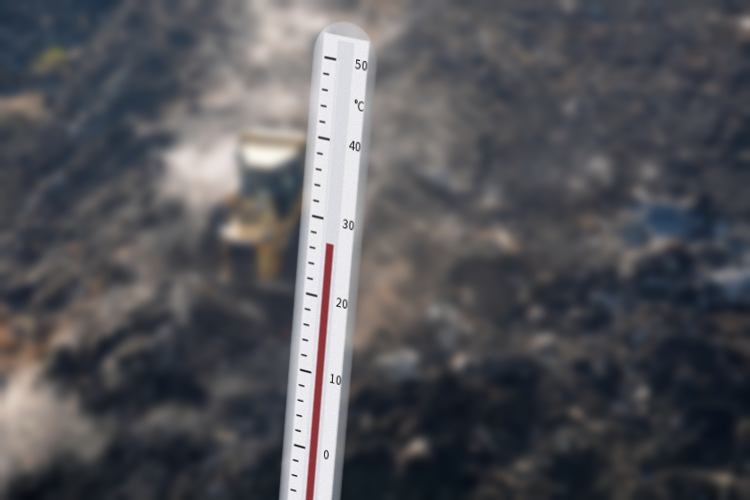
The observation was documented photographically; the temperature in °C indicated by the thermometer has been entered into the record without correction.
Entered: 27 °C
